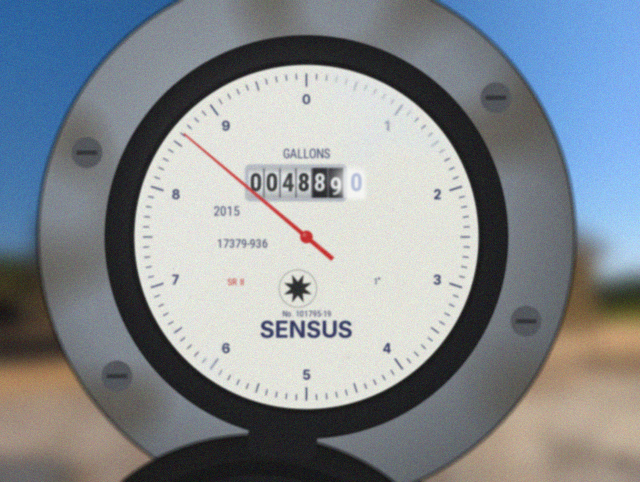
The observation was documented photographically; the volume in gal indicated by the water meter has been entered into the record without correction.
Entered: 48888.6 gal
